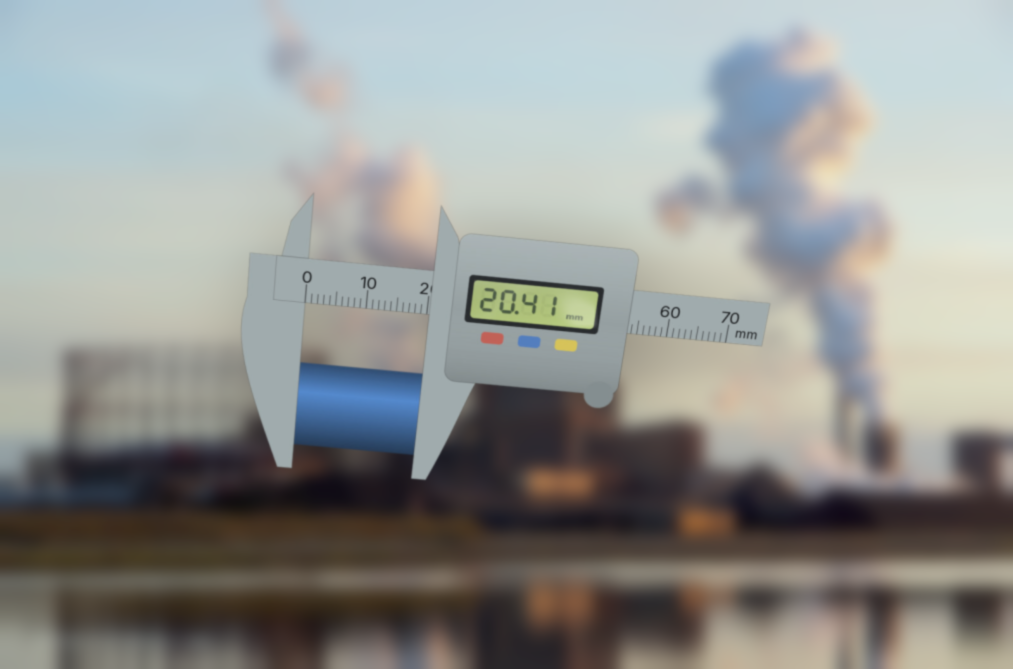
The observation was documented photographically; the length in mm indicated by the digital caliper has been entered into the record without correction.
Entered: 20.41 mm
